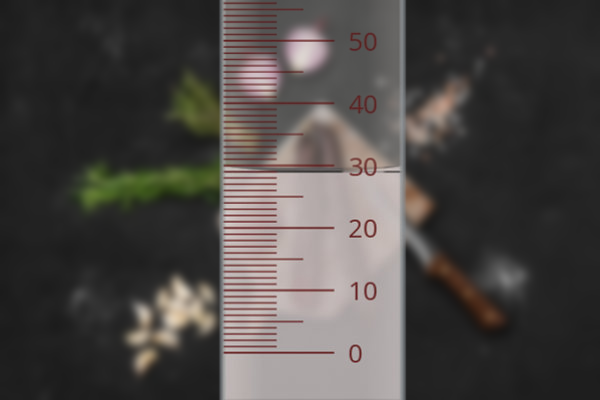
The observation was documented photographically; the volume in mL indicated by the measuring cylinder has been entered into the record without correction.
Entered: 29 mL
